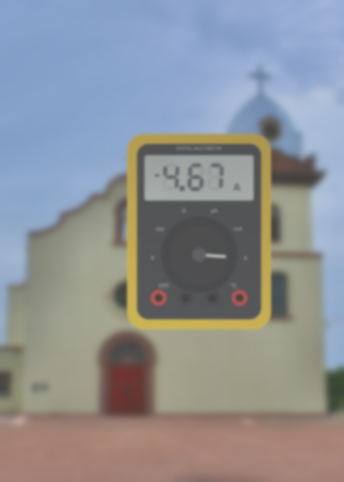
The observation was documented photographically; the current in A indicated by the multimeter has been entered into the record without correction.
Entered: -4.67 A
